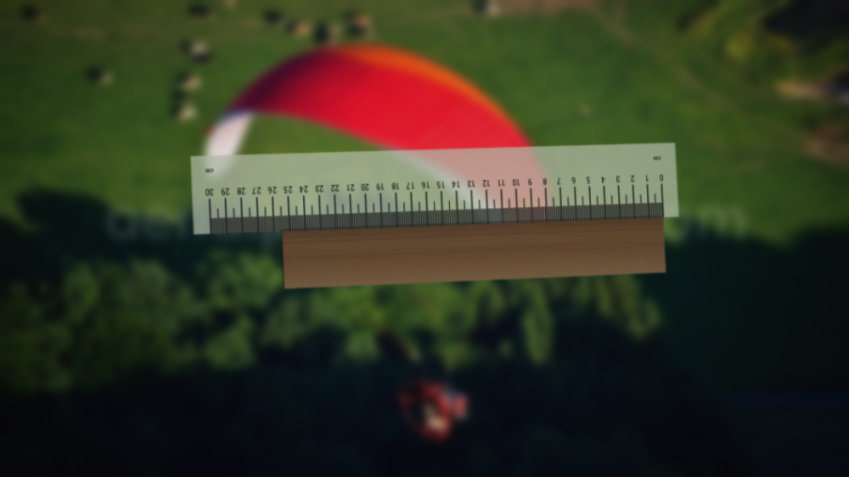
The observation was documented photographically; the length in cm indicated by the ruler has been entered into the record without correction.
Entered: 25.5 cm
